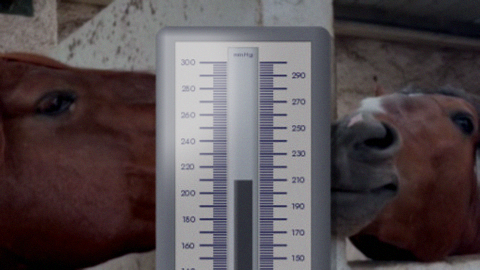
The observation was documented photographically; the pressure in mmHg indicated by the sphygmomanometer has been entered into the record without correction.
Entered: 210 mmHg
